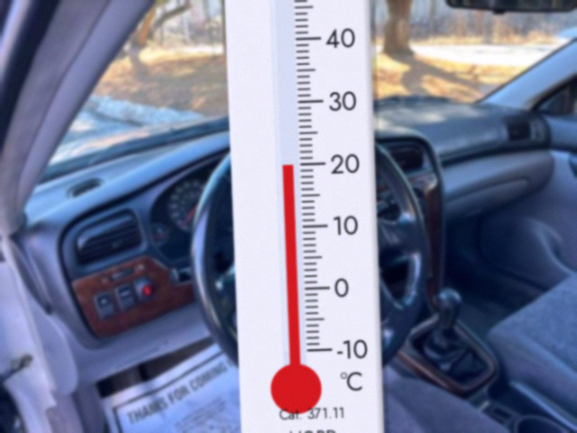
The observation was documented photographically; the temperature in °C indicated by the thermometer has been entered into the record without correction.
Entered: 20 °C
